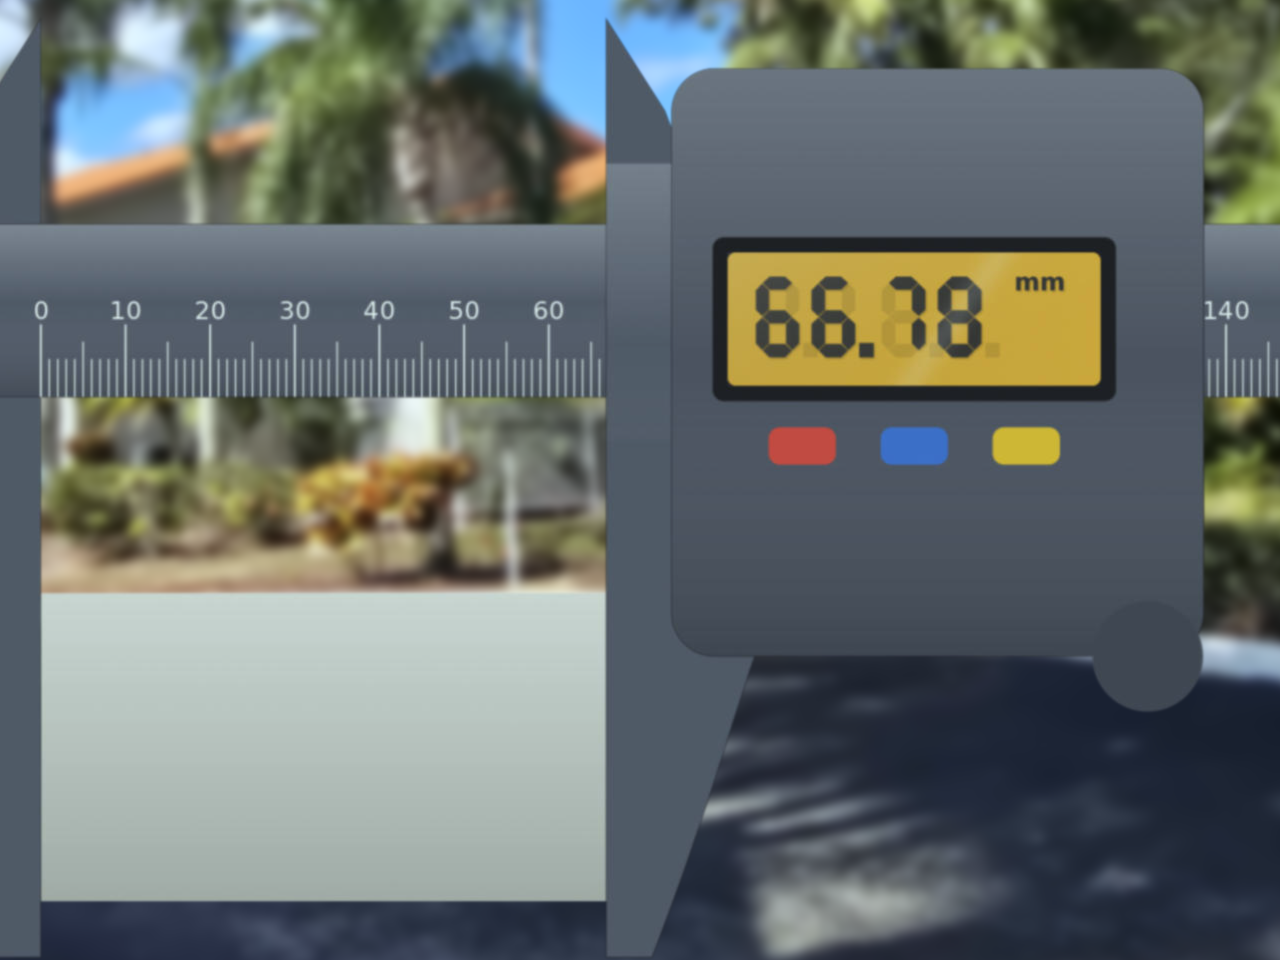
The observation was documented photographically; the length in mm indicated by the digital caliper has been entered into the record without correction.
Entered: 66.78 mm
